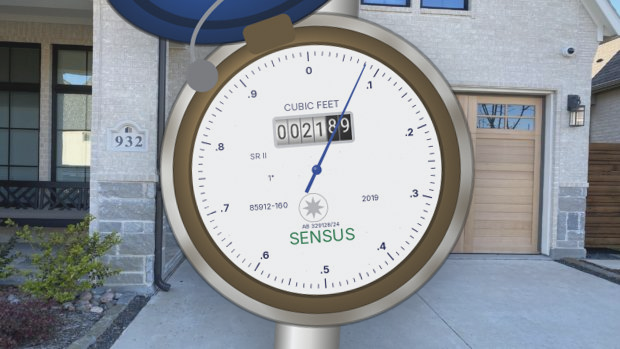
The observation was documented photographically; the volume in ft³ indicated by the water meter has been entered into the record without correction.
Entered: 2189.08 ft³
